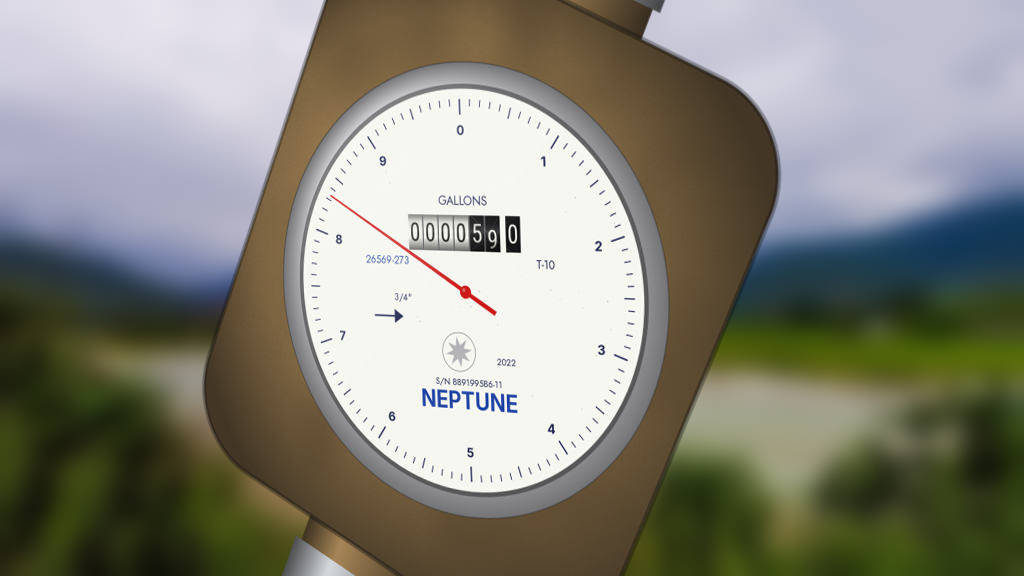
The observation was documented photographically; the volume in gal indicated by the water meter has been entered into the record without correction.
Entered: 588.3 gal
